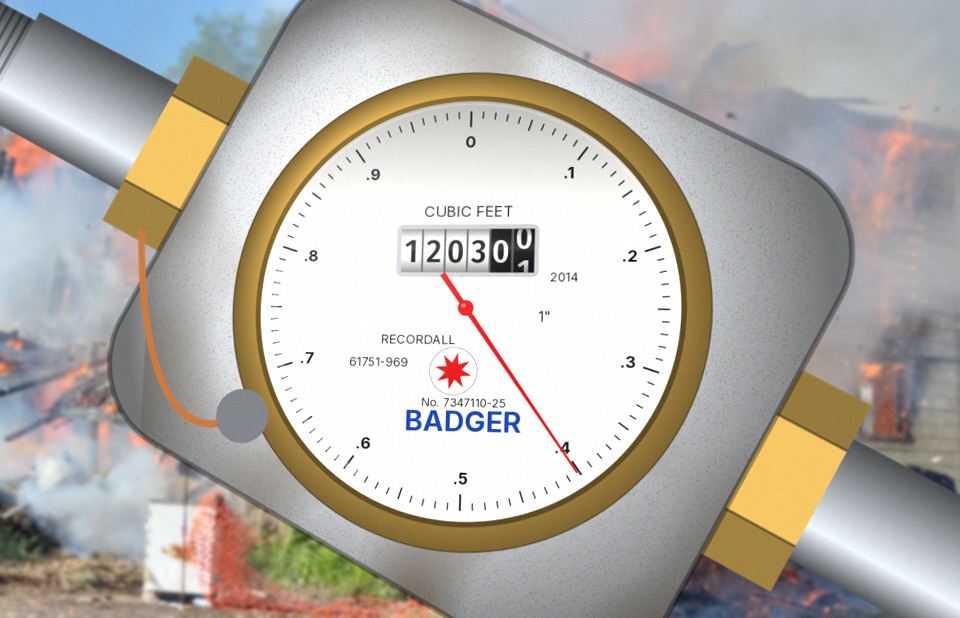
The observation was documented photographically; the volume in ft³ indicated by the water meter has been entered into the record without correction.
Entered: 120300.40 ft³
